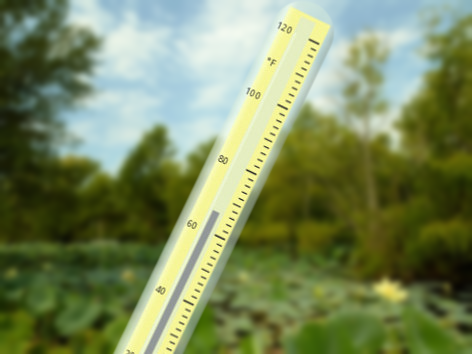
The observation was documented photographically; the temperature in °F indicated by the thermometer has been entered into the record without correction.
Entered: 66 °F
